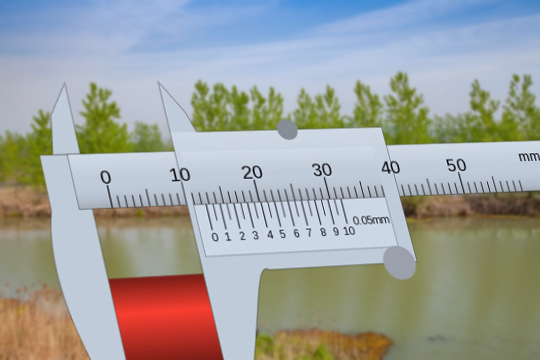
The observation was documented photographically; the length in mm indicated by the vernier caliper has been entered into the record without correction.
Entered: 12.6 mm
